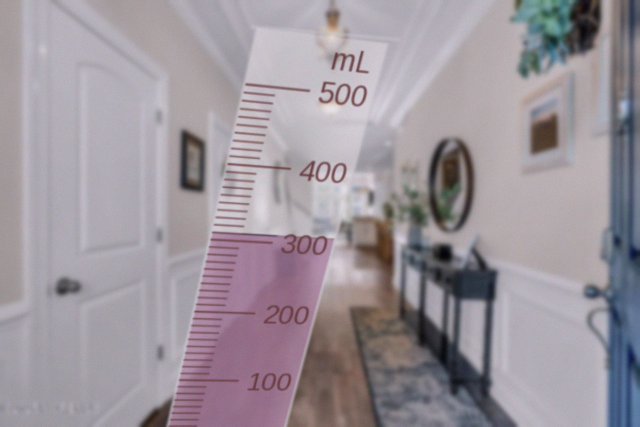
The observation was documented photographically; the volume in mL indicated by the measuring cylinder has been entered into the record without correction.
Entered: 310 mL
